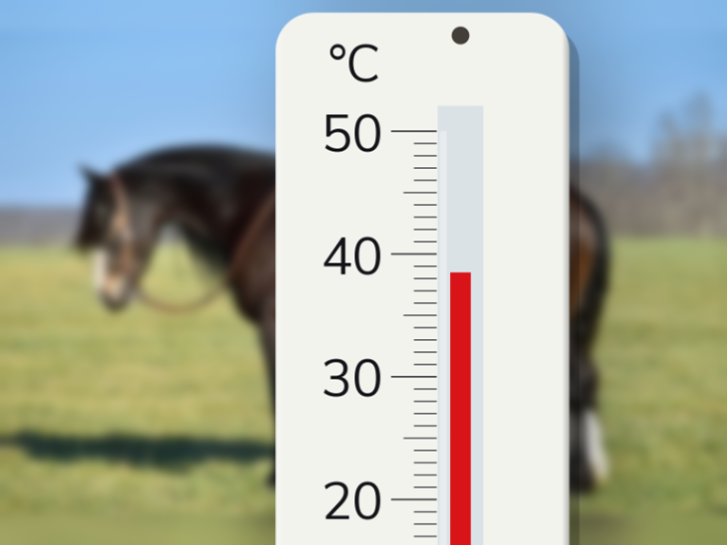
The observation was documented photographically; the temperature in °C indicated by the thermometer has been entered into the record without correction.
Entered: 38.5 °C
